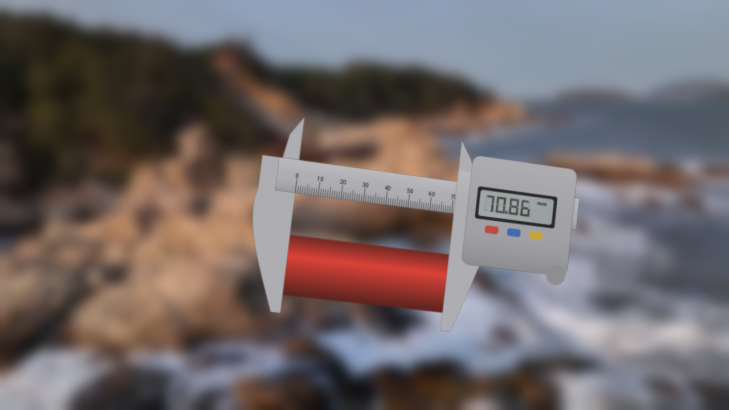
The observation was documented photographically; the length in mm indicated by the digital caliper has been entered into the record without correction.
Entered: 70.86 mm
